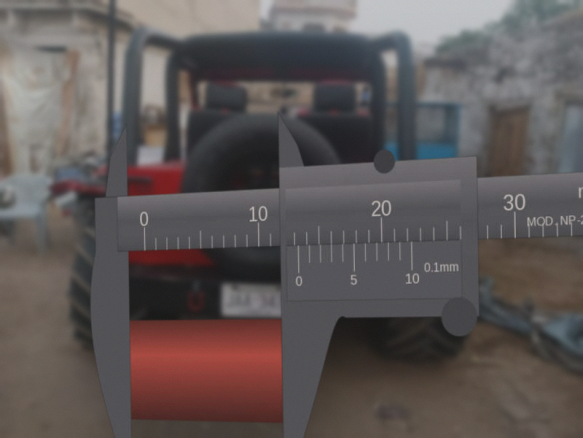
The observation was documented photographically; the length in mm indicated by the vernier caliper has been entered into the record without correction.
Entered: 13.3 mm
